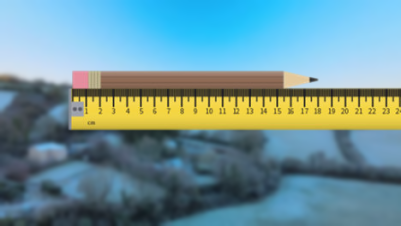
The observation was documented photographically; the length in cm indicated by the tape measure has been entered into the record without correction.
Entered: 18 cm
